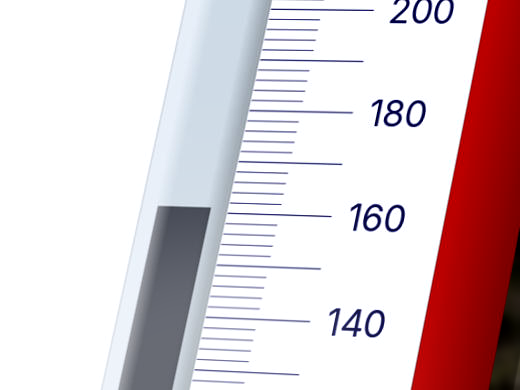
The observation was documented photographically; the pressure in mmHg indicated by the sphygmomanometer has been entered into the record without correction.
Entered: 161 mmHg
